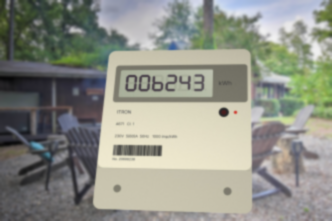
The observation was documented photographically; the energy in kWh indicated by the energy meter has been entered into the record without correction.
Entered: 6243 kWh
